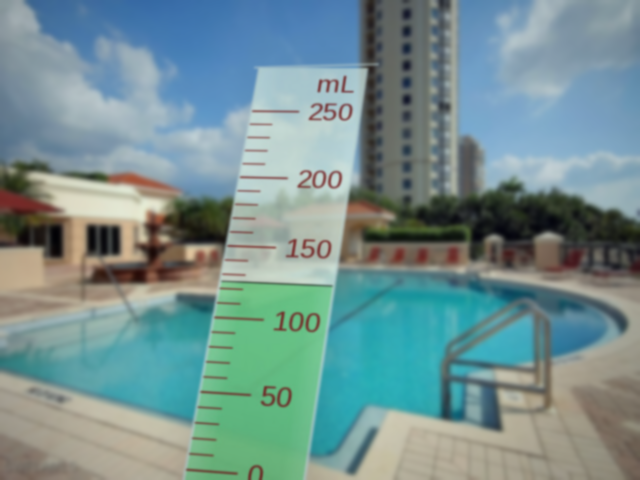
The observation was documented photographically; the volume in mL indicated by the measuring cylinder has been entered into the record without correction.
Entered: 125 mL
